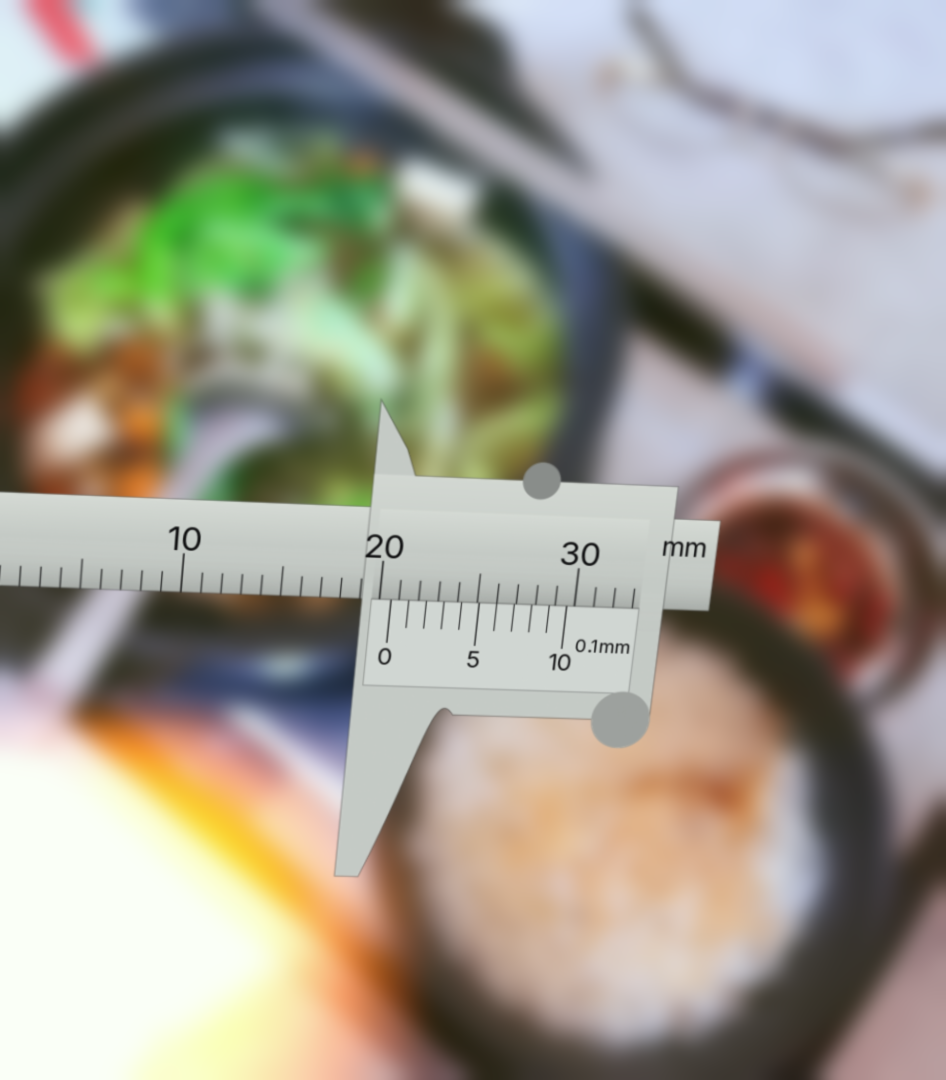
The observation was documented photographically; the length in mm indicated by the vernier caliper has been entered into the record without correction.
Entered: 20.6 mm
